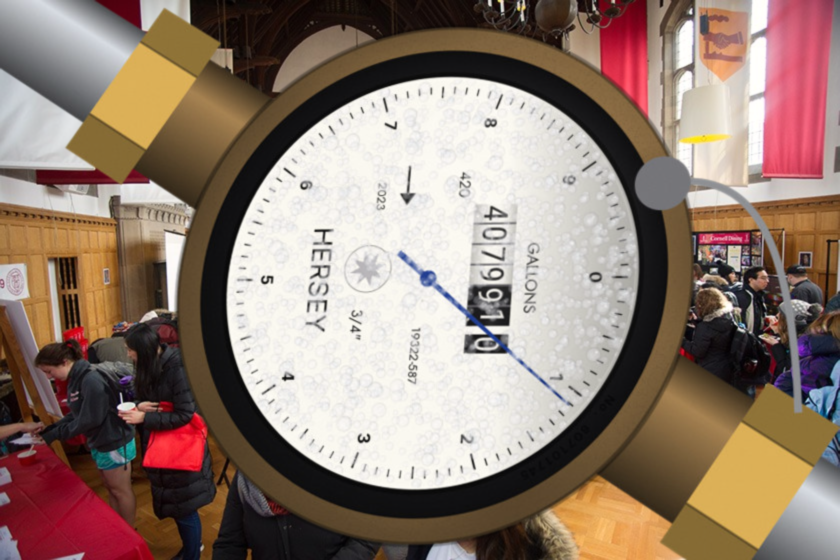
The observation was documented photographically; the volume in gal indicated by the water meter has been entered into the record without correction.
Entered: 4079911.1 gal
